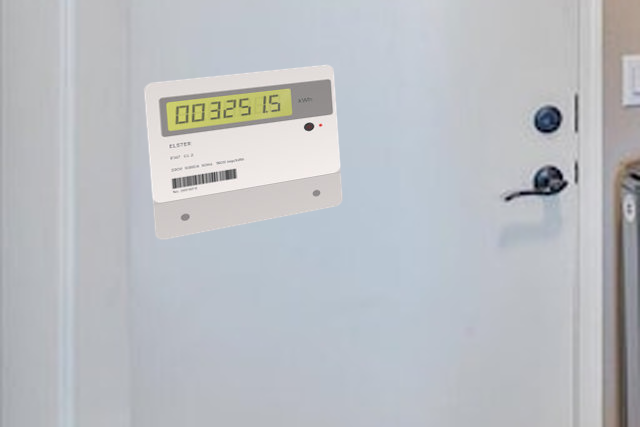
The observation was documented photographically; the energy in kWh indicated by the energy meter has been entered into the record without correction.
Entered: 3251.5 kWh
